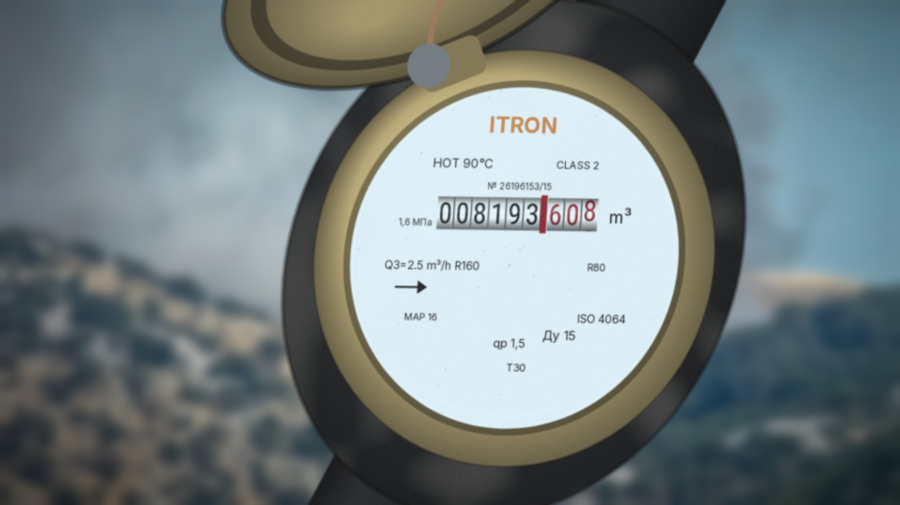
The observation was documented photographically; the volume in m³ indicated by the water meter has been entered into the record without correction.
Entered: 8193.608 m³
